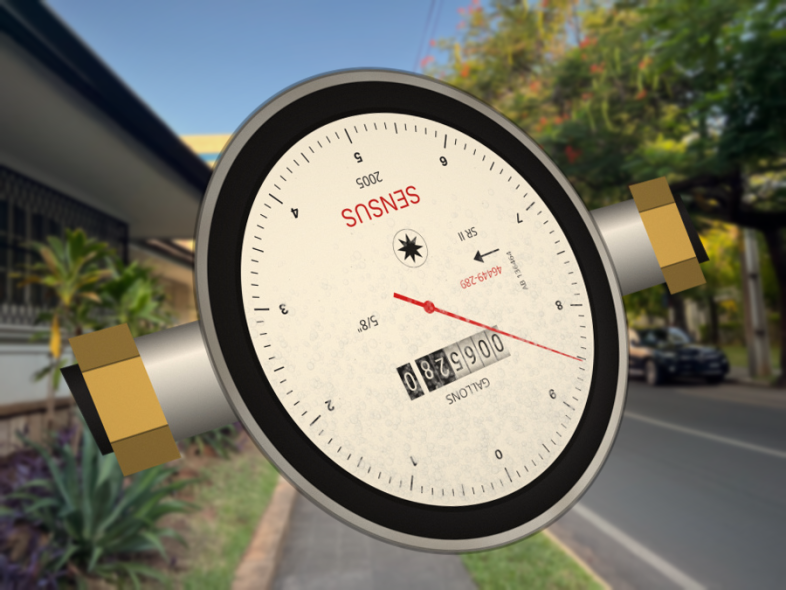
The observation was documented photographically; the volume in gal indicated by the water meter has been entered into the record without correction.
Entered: 65278.5 gal
